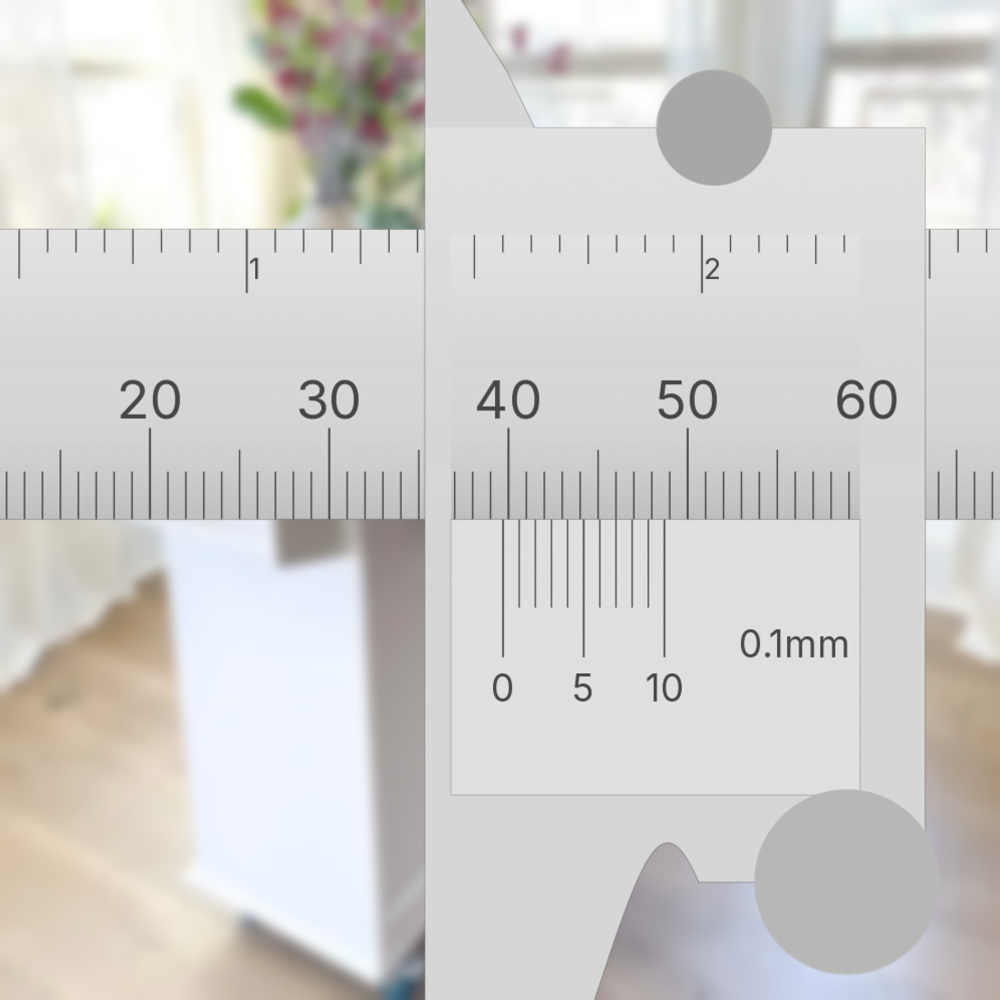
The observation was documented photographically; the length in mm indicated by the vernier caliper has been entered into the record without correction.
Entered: 39.7 mm
